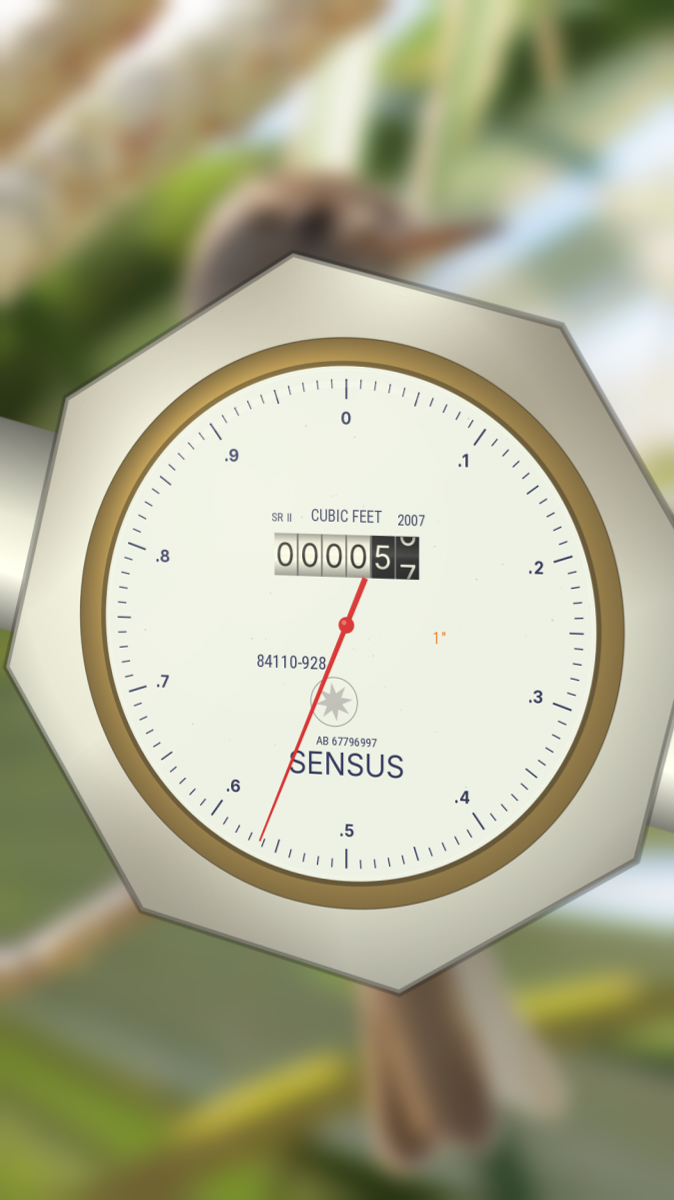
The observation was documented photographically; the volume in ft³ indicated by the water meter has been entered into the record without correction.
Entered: 56.56 ft³
